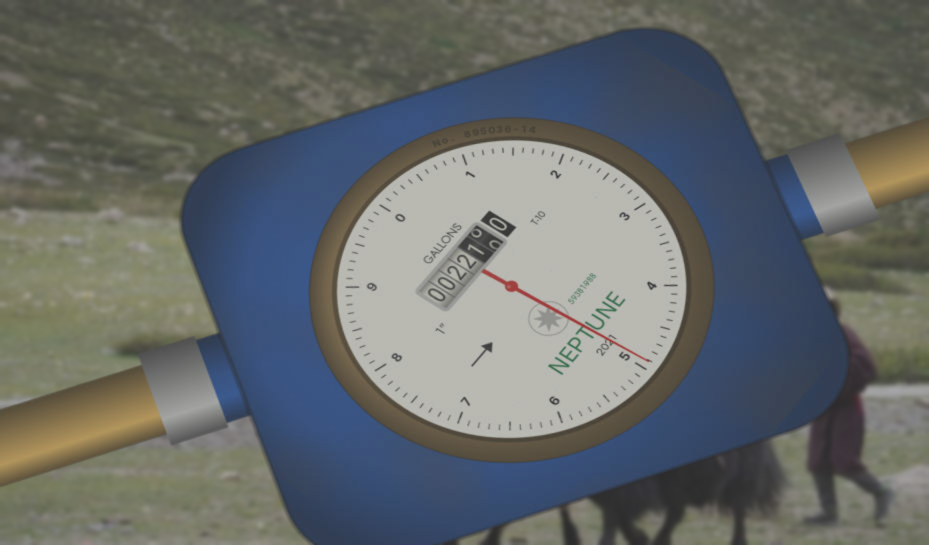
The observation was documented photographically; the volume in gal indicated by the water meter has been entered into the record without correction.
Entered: 22184.9 gal
